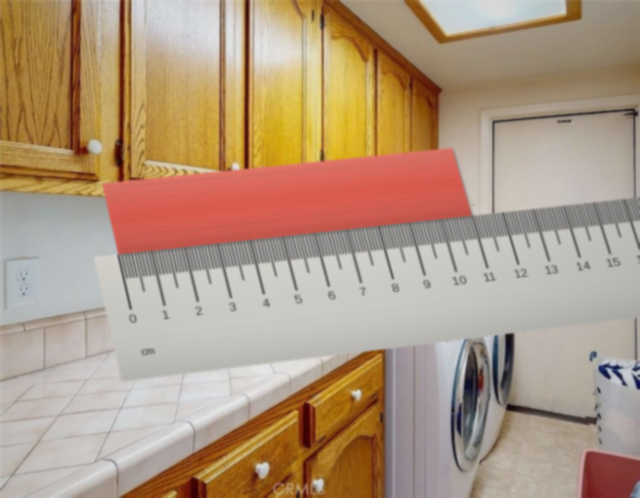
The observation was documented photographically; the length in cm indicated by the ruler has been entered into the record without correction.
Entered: 11 cm
